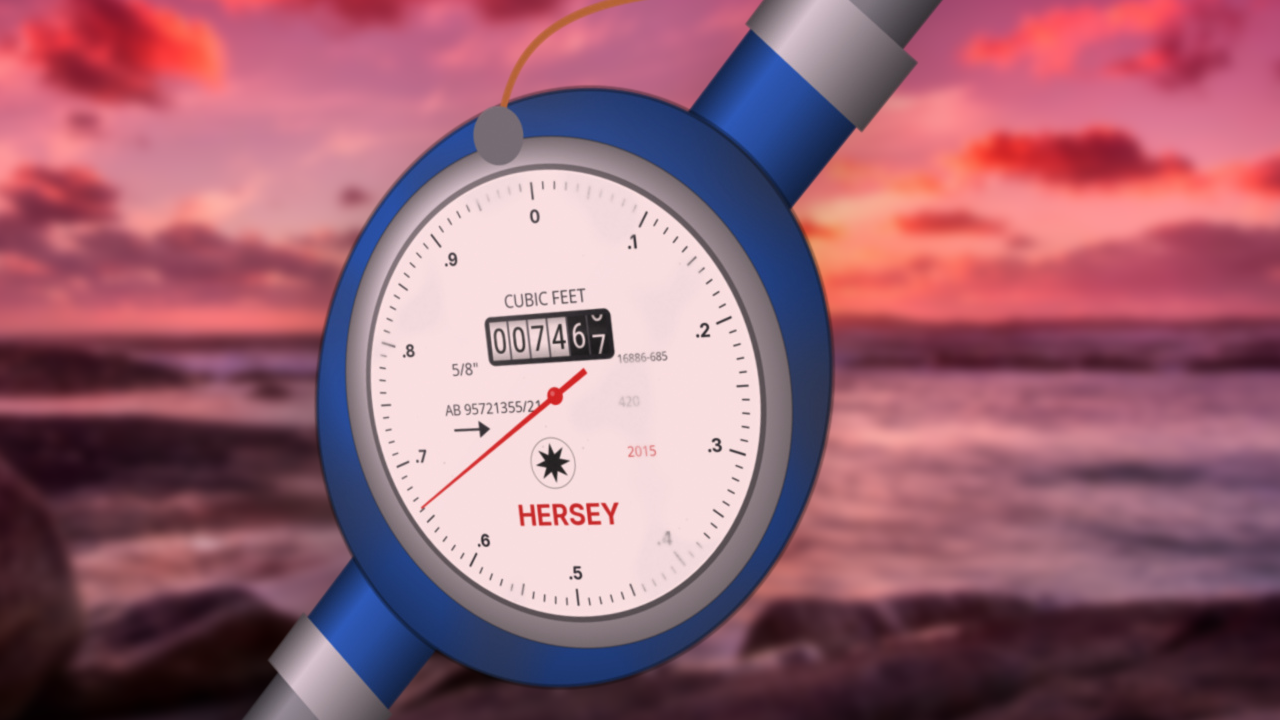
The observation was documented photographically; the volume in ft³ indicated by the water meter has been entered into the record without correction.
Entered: 7466.66 ft³
